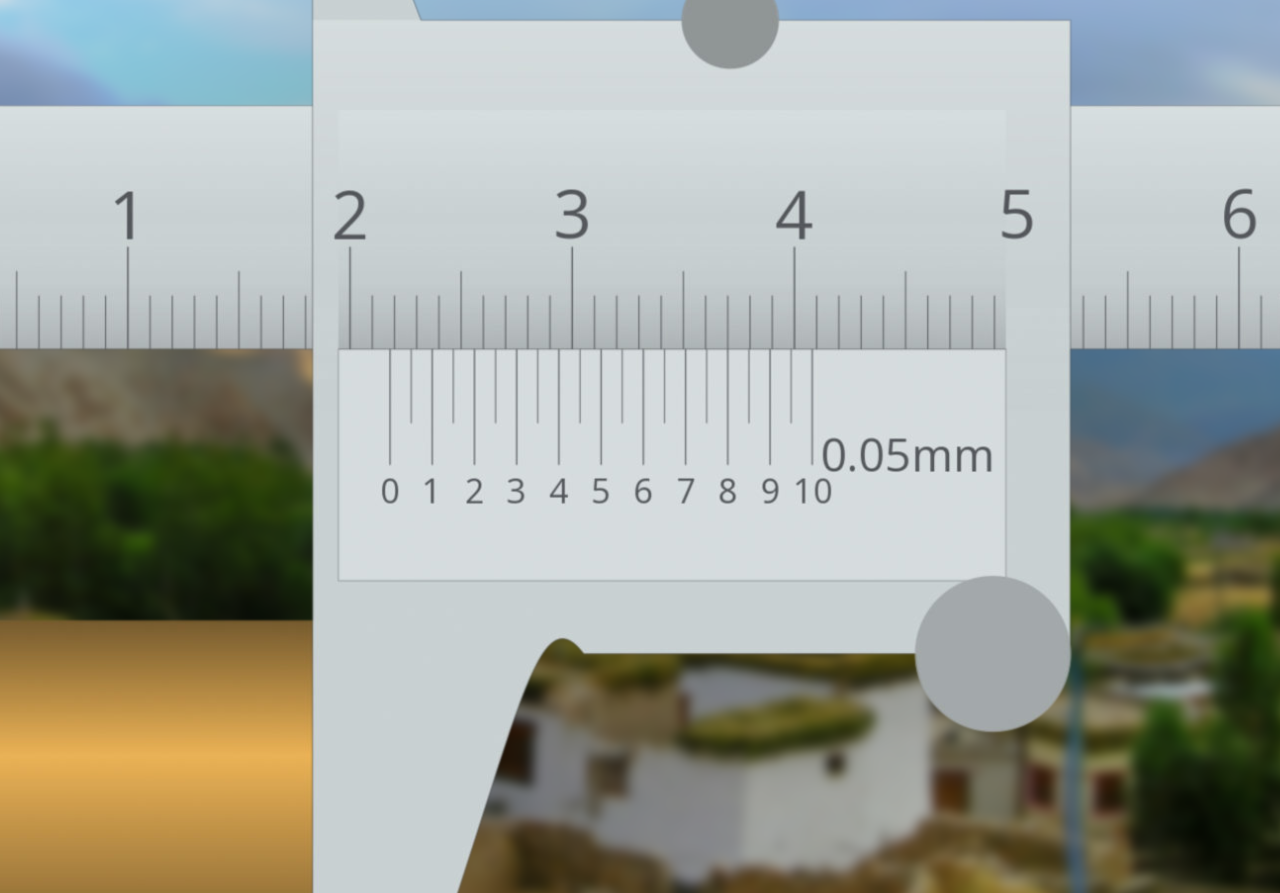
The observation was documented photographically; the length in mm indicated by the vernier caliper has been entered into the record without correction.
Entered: 21.8 mm
